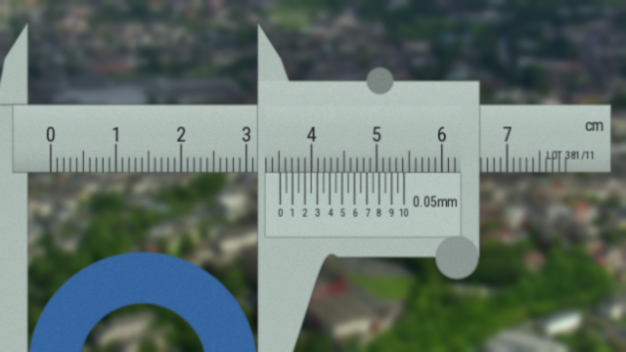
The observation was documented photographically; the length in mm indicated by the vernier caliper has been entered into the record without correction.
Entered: 35.2 mm
